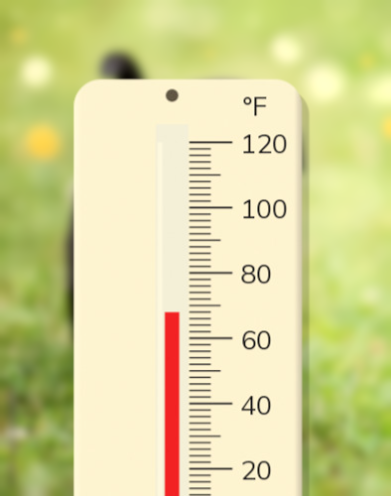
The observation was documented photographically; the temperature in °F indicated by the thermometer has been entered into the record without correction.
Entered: 68 °F
